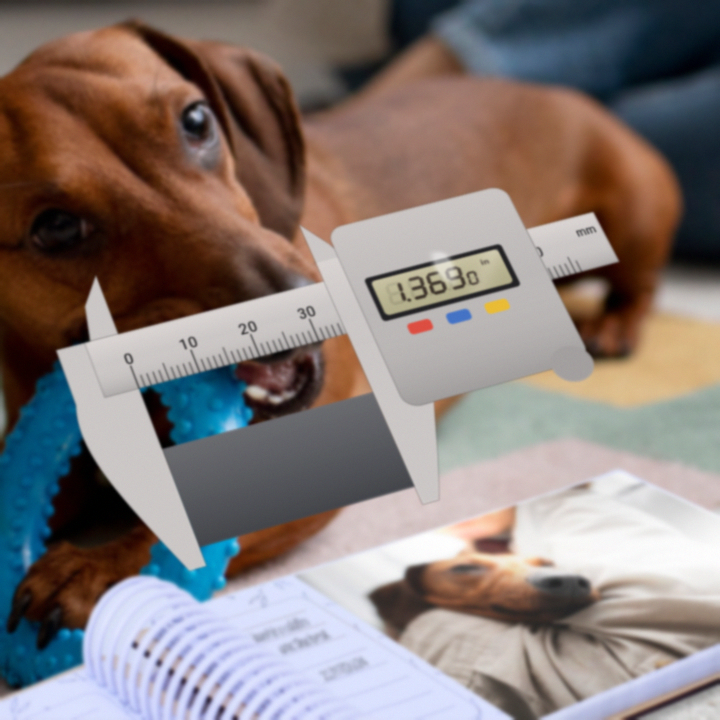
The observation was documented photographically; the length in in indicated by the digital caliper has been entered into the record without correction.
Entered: 1.3690 in
